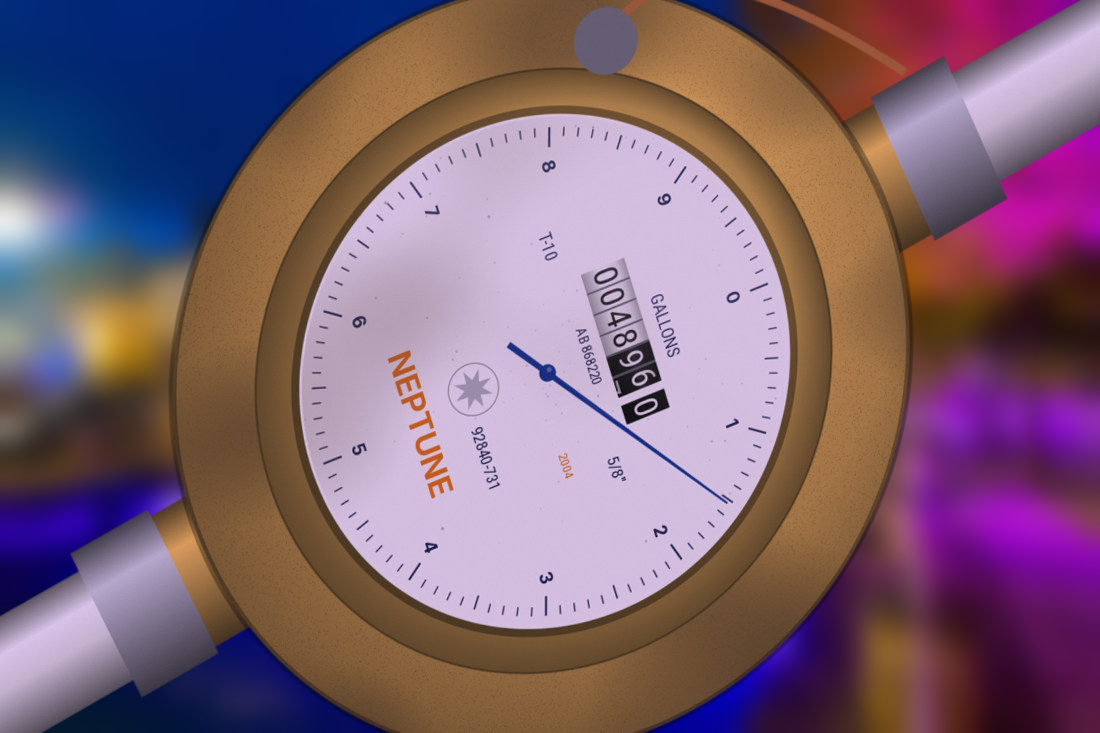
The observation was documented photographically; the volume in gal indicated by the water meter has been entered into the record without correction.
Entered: 48961.5 gal
